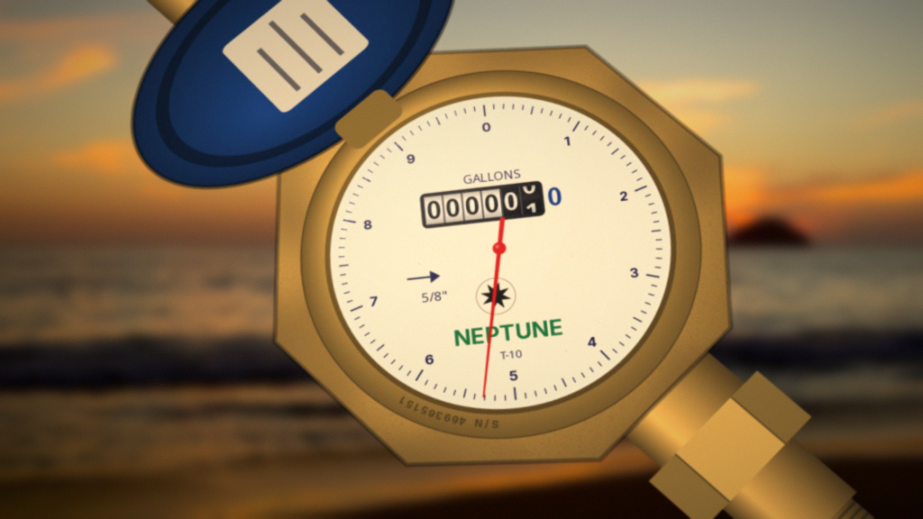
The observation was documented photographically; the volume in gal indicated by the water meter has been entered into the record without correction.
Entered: 5.3 gal
